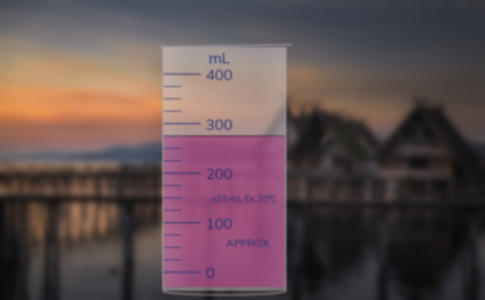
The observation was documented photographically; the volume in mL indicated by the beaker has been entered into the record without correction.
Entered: 275 mL
